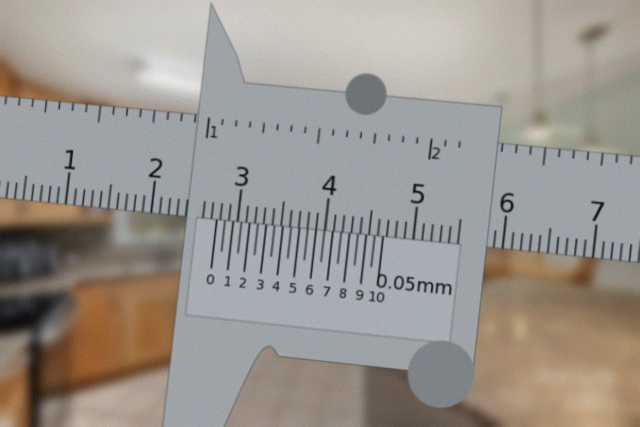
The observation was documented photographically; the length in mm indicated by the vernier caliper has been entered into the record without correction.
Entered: 27.6 mm
